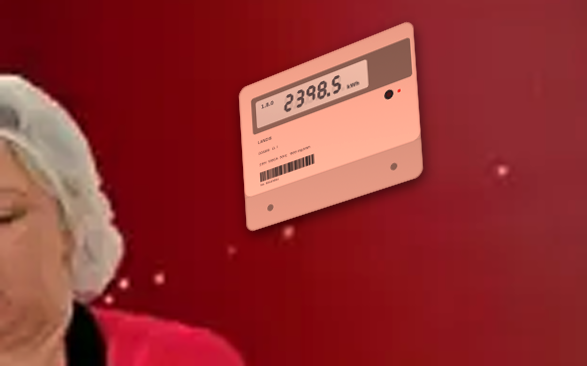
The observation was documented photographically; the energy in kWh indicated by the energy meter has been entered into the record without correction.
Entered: 2398.5 kWh
